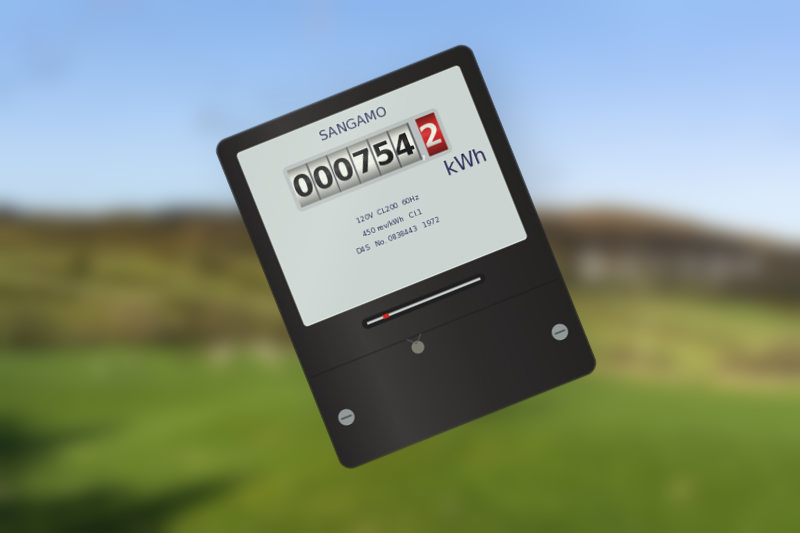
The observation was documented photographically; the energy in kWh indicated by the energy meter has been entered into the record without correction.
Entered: 754.2 kWh
